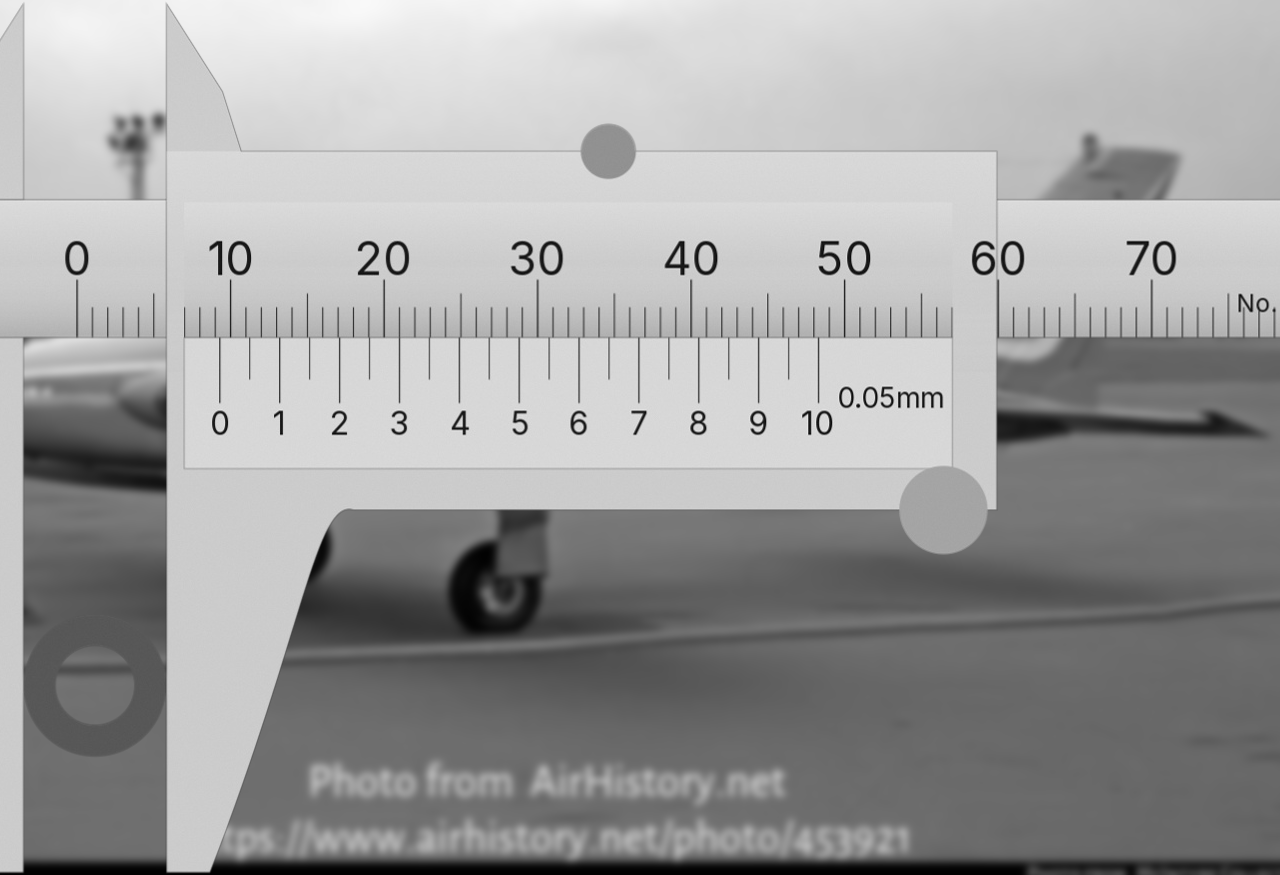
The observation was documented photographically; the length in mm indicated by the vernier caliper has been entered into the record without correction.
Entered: 9.3 mm
